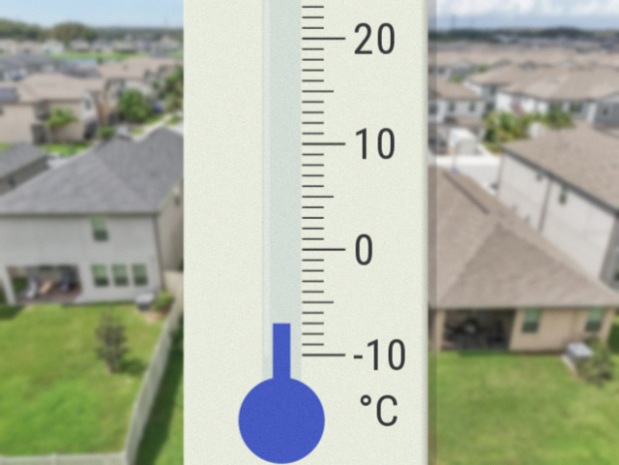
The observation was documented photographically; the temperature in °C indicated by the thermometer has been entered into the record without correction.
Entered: -7 °C
